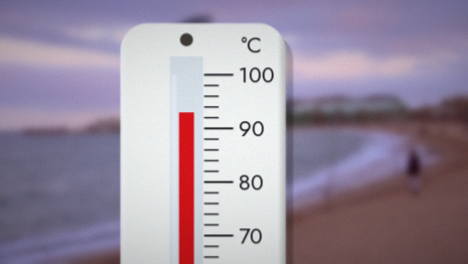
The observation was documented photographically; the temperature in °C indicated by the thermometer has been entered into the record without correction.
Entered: 93 °C
